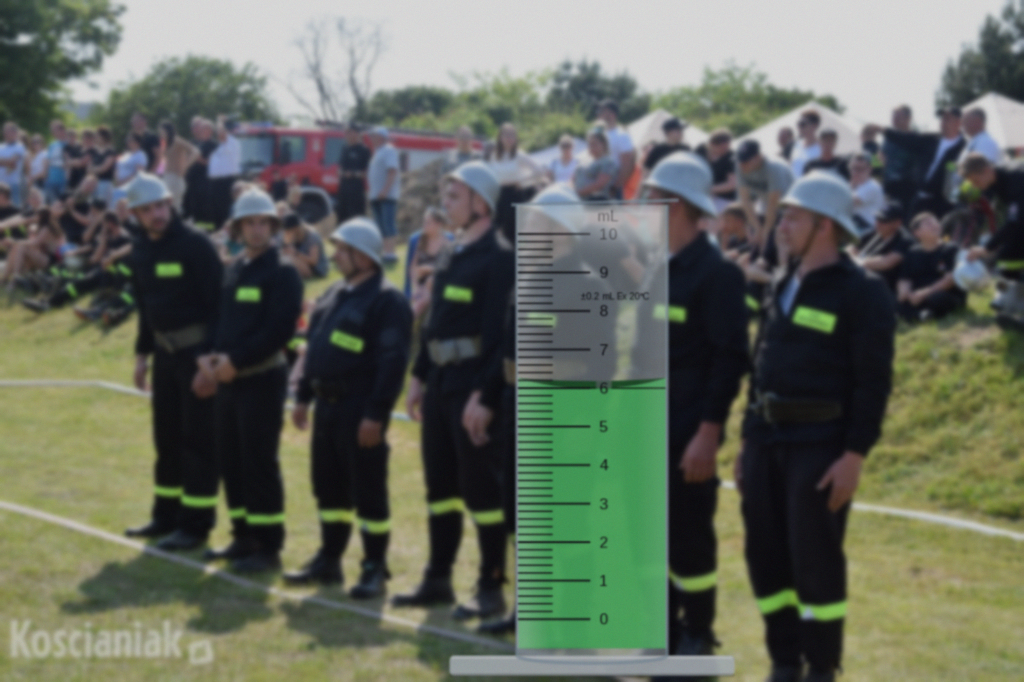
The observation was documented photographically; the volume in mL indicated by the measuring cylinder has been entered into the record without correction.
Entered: 6 mL
